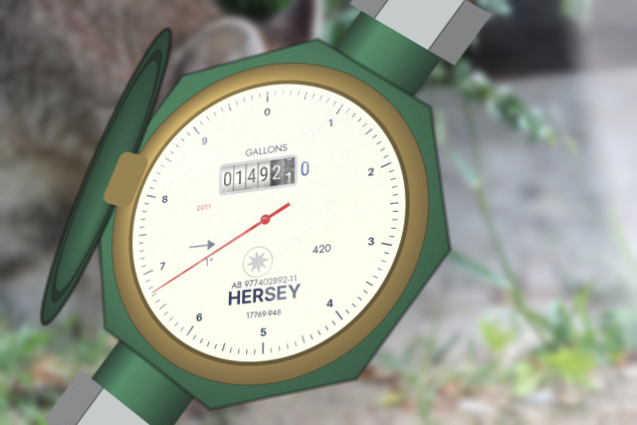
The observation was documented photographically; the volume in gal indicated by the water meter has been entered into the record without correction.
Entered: 149206.7 gal
